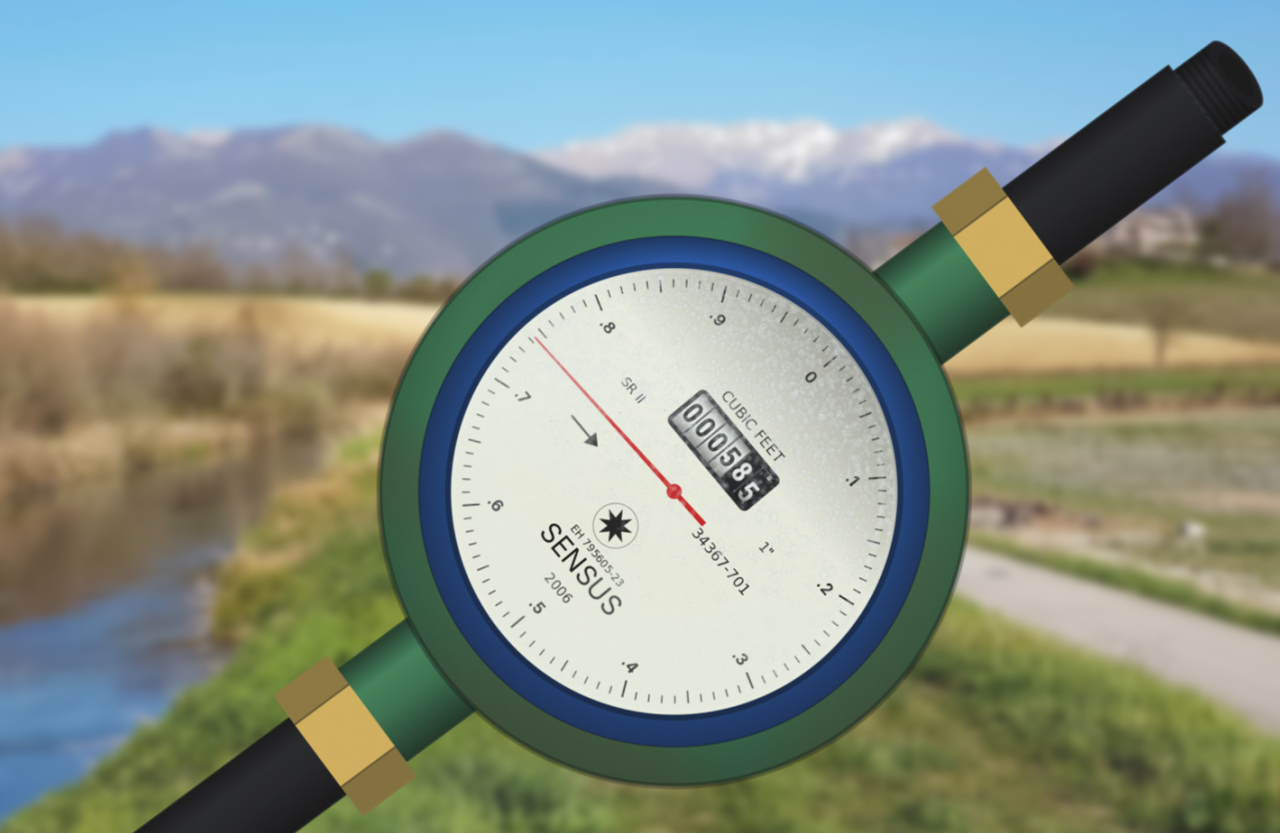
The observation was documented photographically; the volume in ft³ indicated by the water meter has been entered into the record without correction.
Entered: 584.74 ft³
